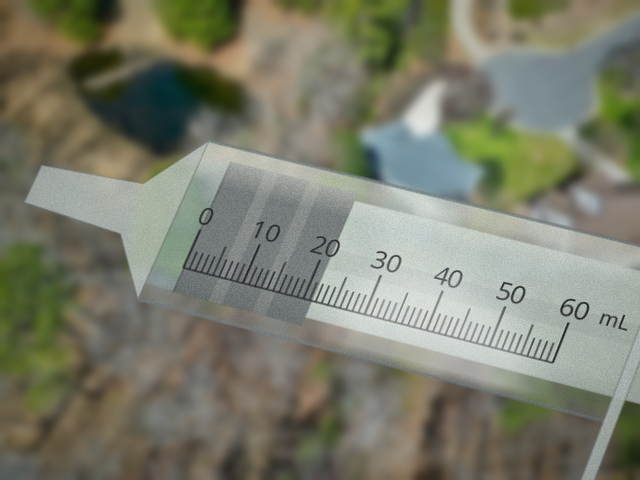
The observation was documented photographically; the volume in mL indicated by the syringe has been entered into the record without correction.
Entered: 0 mL
